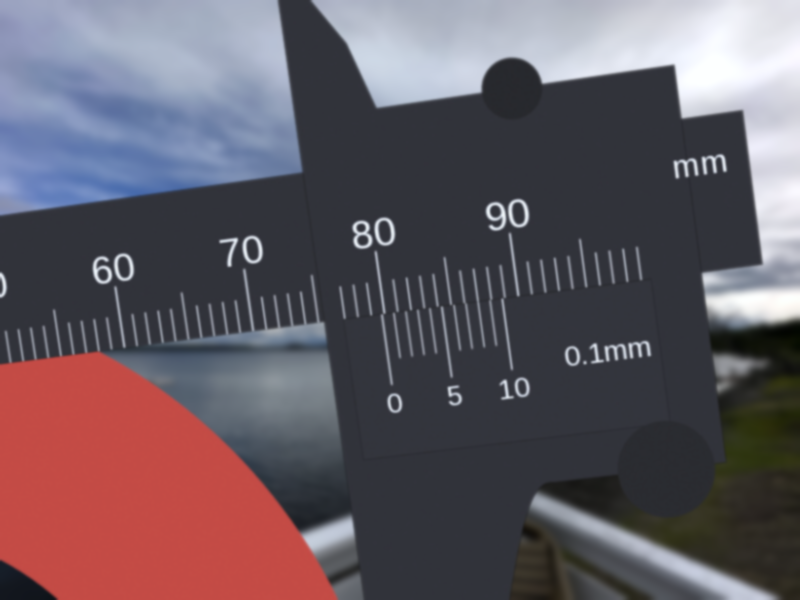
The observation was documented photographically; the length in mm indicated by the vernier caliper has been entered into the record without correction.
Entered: 79.8 mm
